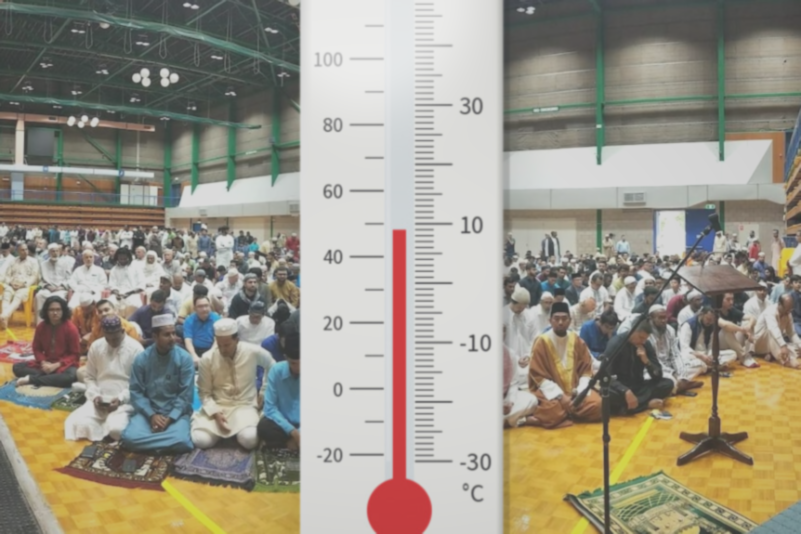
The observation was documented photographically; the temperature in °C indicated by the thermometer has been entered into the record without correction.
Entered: 9 °C
